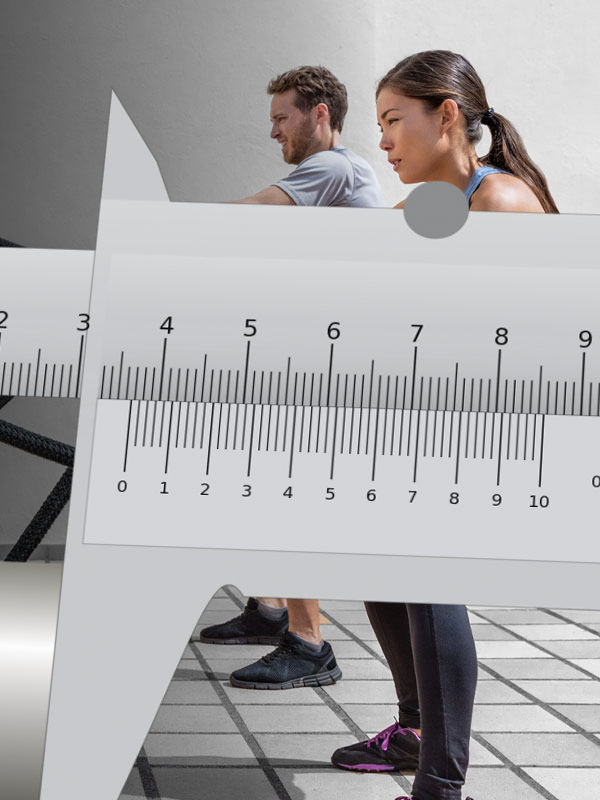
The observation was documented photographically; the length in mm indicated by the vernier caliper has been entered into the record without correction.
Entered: 36.6 mm
